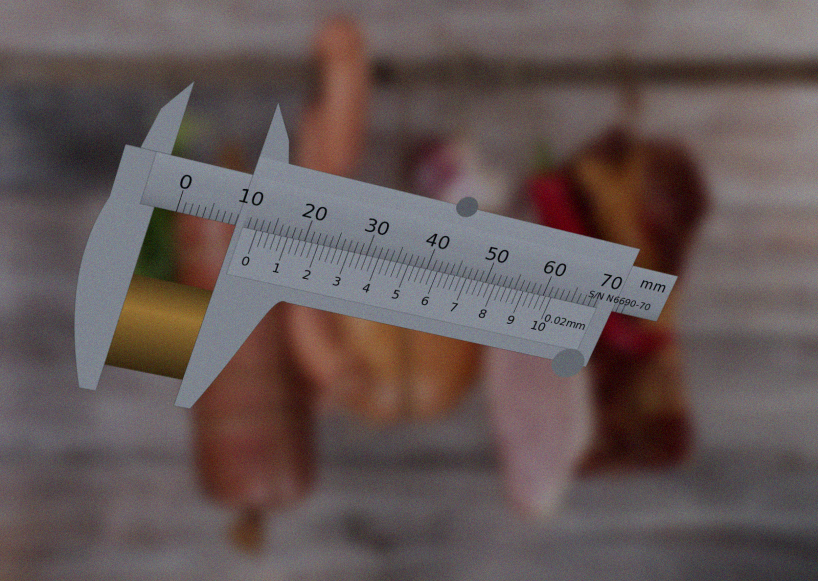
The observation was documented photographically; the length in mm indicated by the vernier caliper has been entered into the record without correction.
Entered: 12.4 mm
